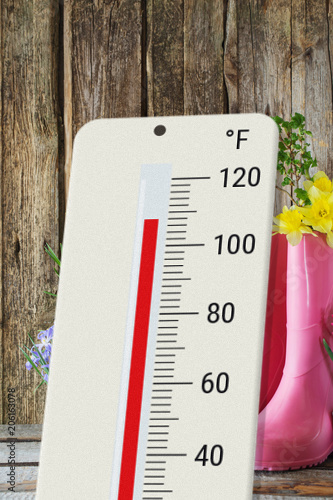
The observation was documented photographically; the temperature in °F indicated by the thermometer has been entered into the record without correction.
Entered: 108 °F
